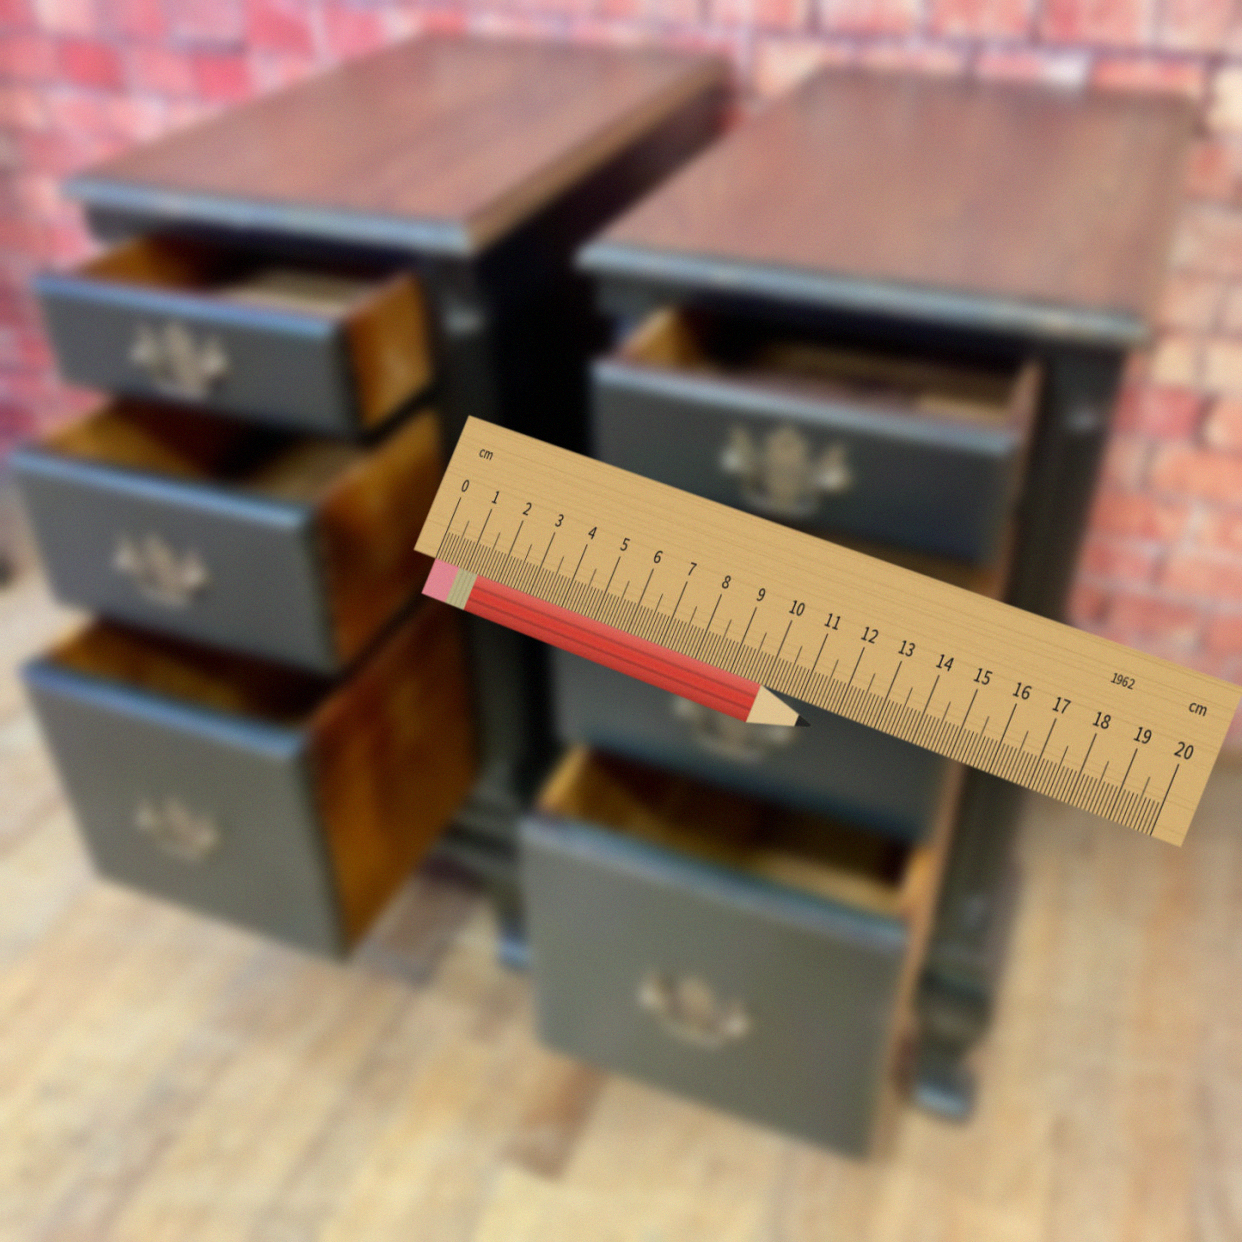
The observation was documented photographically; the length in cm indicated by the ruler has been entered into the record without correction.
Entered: 11.5 cm
